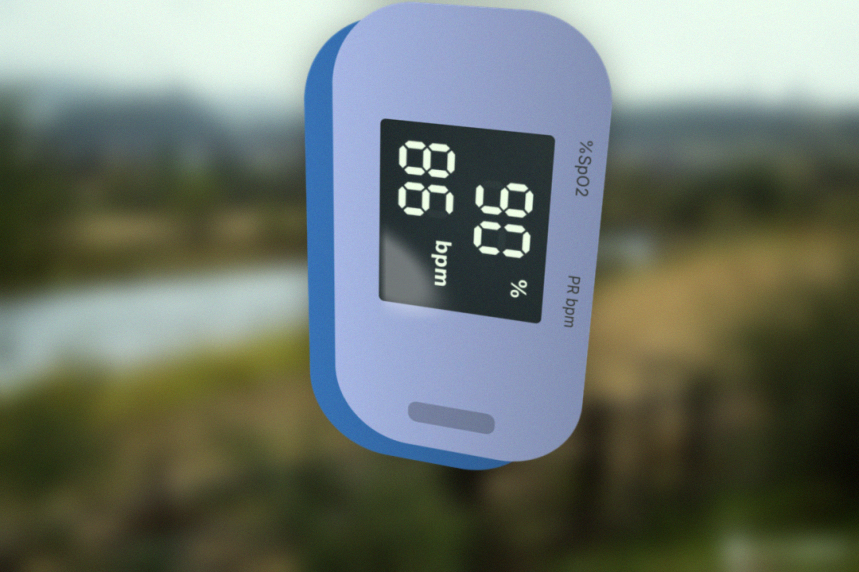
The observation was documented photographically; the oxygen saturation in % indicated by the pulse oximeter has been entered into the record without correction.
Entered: 90 %
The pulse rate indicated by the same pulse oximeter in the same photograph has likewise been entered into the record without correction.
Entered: 86 bpm
